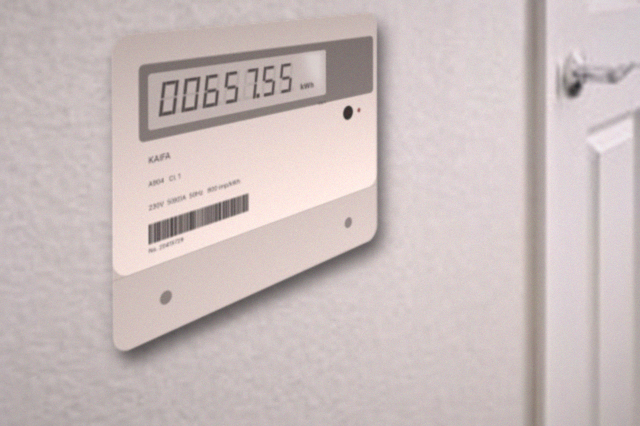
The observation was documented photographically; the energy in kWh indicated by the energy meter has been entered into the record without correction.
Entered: 657.55 kWh
